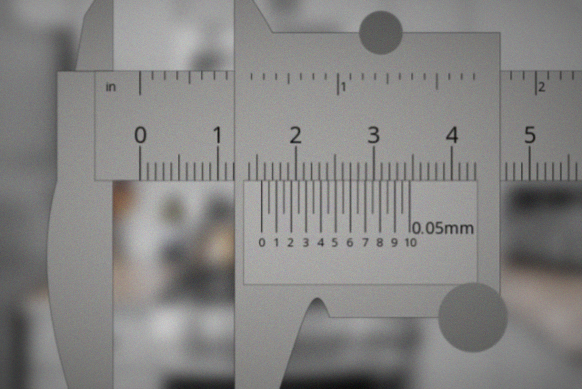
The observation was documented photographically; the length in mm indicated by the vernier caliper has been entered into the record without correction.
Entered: 15.6 mm
